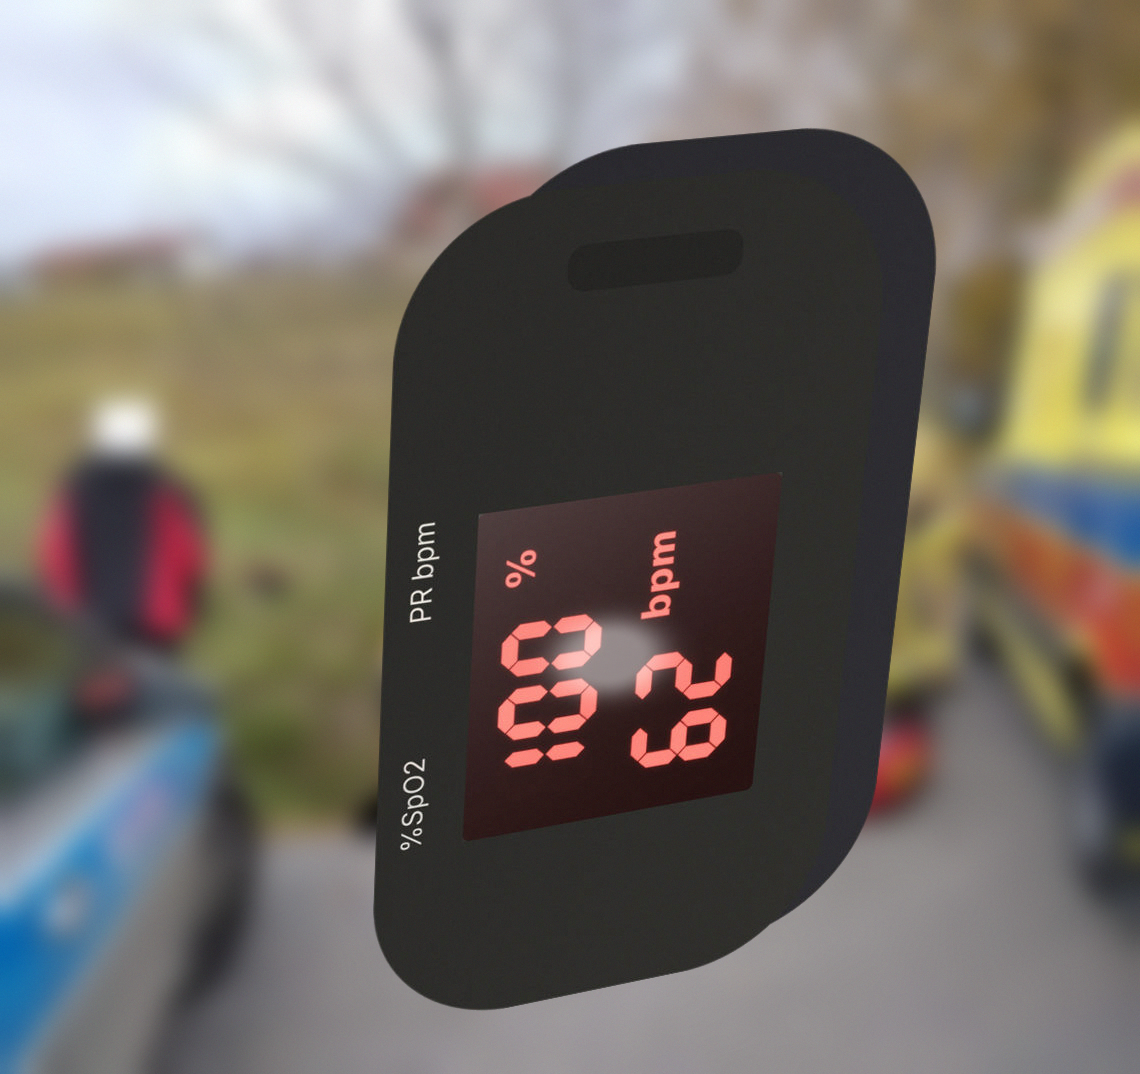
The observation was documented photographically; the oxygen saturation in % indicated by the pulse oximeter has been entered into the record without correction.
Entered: 100 %
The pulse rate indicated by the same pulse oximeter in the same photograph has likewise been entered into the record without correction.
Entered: 62 bpm
